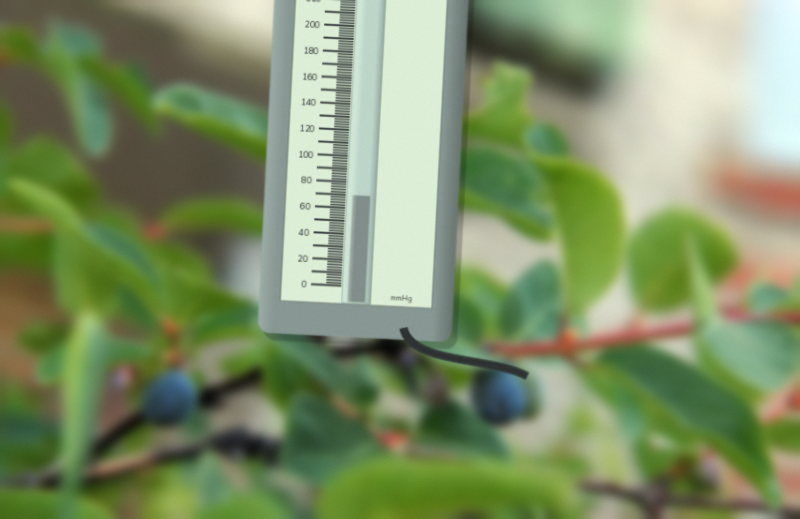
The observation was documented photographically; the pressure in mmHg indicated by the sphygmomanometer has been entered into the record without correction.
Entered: 70 mmHg
